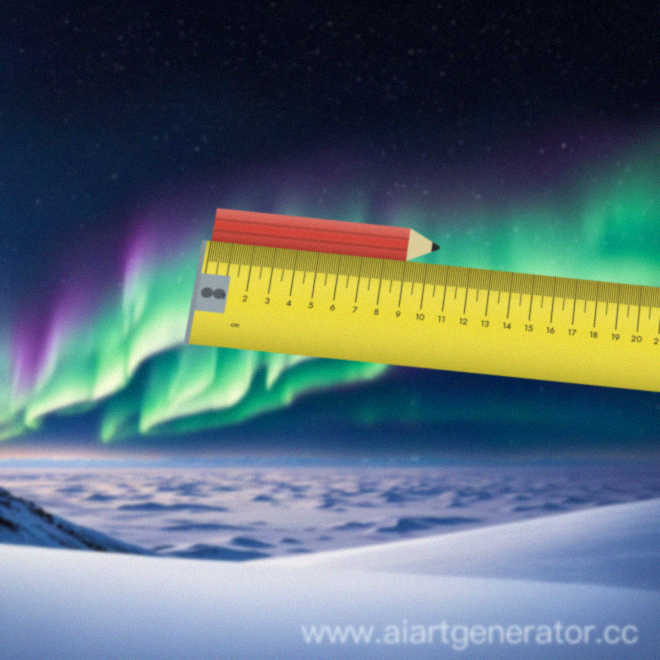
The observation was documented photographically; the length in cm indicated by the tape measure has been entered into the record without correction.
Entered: 10.5 cm
